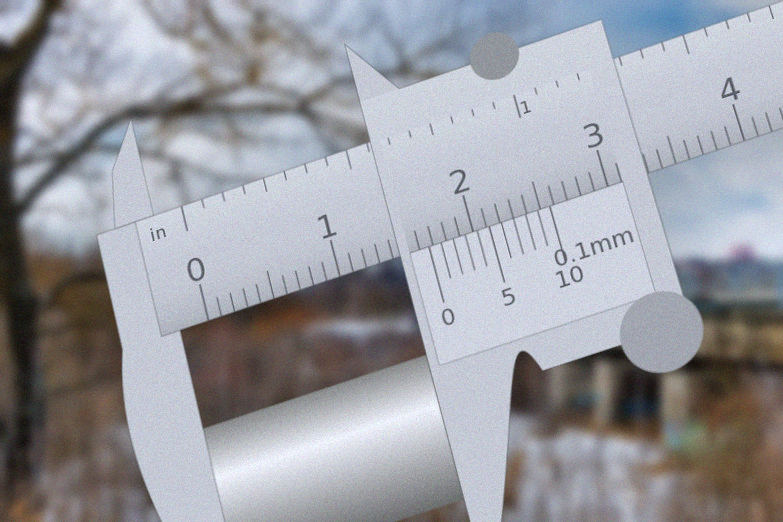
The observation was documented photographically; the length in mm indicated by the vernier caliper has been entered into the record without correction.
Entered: 16.7 mm
